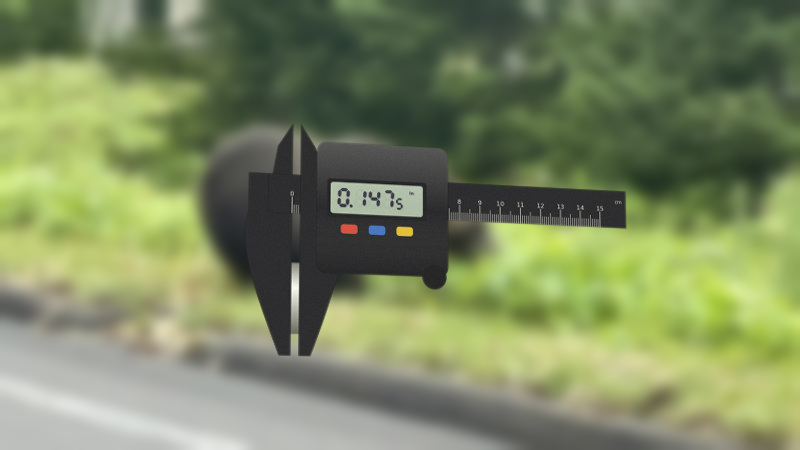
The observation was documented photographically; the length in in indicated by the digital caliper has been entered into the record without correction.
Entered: 0.1475 in
